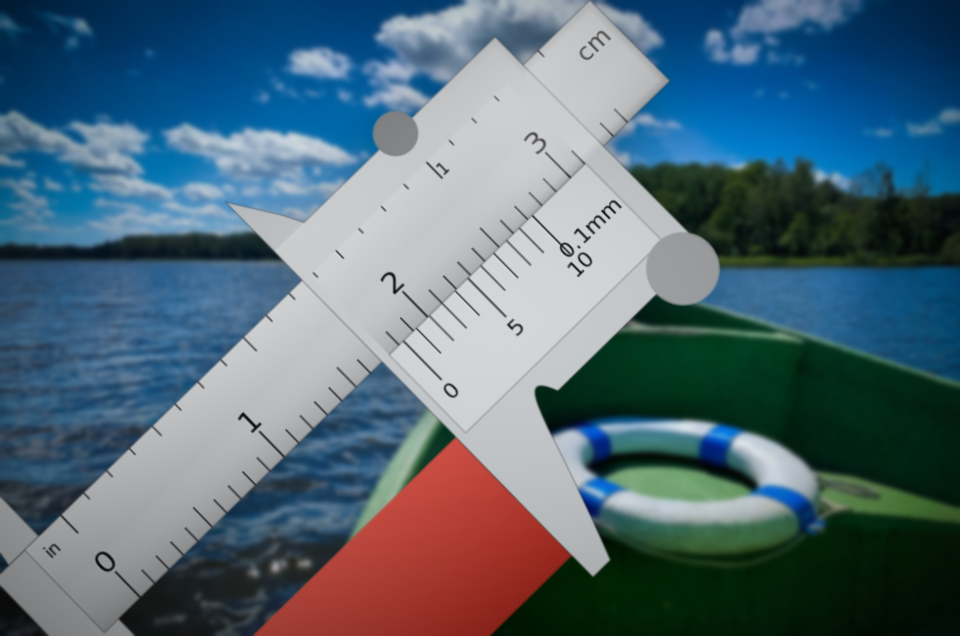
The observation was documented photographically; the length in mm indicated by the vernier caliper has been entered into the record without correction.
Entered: 18.3 mm
